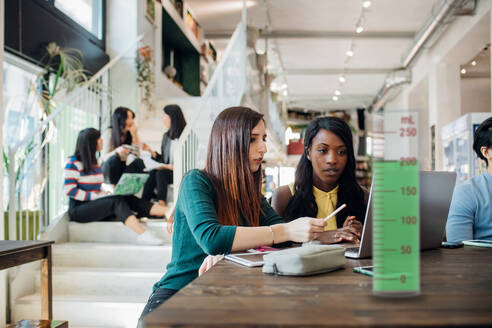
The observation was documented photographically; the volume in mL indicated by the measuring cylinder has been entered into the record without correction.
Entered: 200 mL
